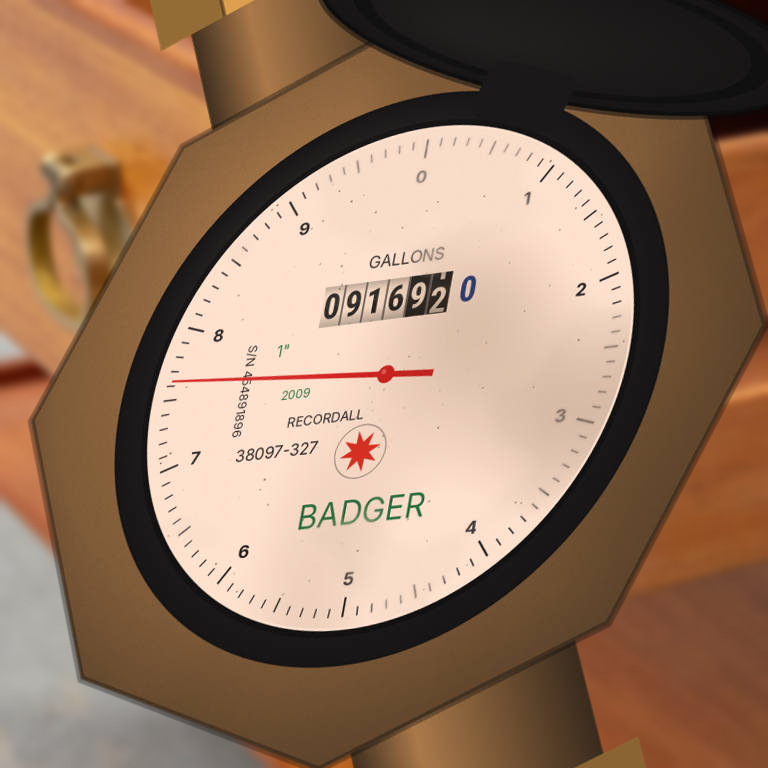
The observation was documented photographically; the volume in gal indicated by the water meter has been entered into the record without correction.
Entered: 916917.6 gal
